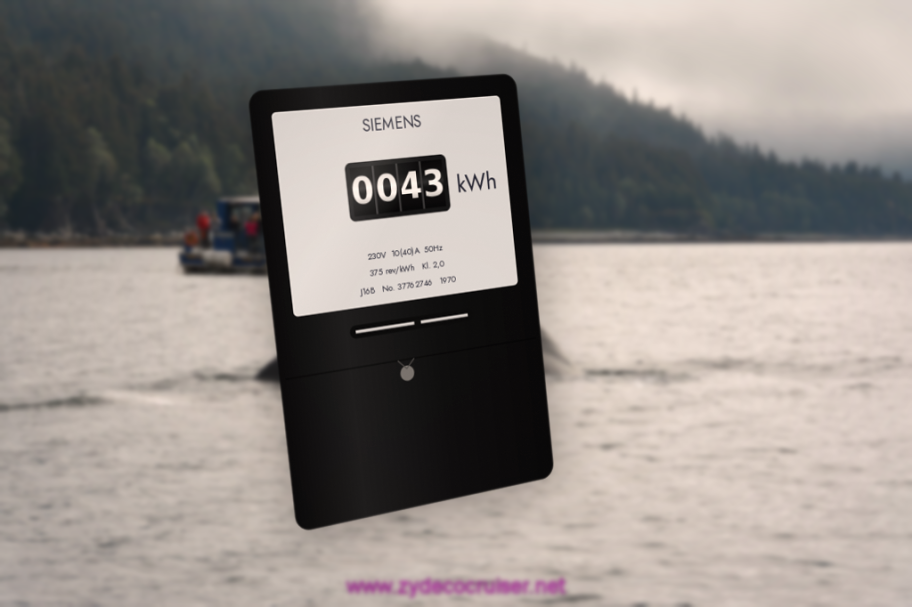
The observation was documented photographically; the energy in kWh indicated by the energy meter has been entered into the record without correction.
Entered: 43 kWh
